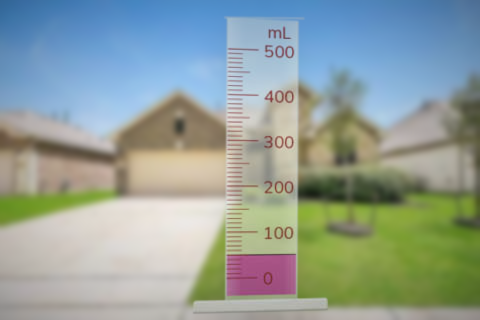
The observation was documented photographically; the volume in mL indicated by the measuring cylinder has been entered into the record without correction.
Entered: 50 mL
